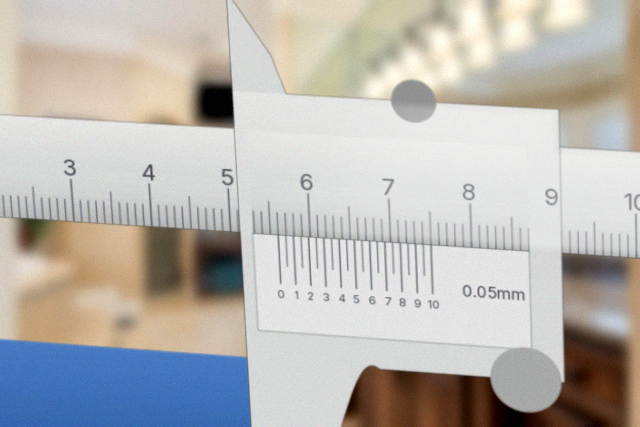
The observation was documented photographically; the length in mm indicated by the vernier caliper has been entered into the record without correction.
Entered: 56.0 mm
